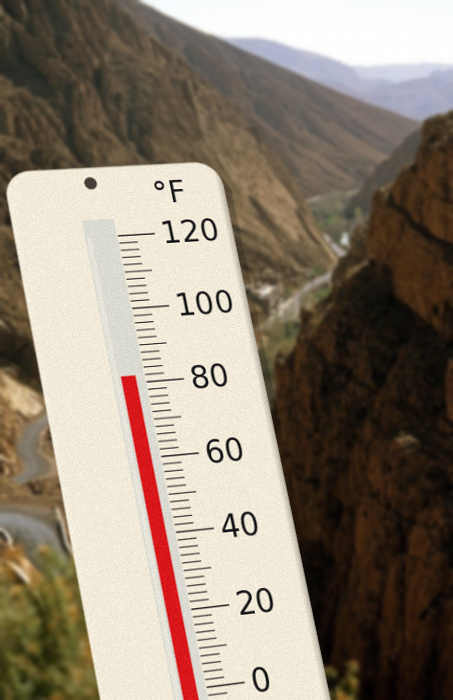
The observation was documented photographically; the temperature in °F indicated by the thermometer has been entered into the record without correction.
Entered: 82 °F
